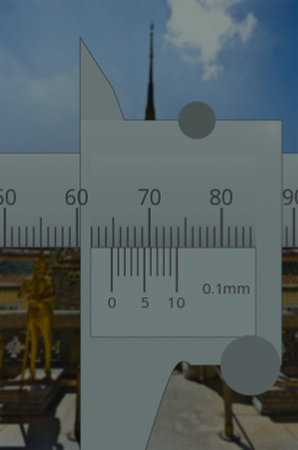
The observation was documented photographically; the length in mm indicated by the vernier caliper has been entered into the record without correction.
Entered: 64.8 mm
